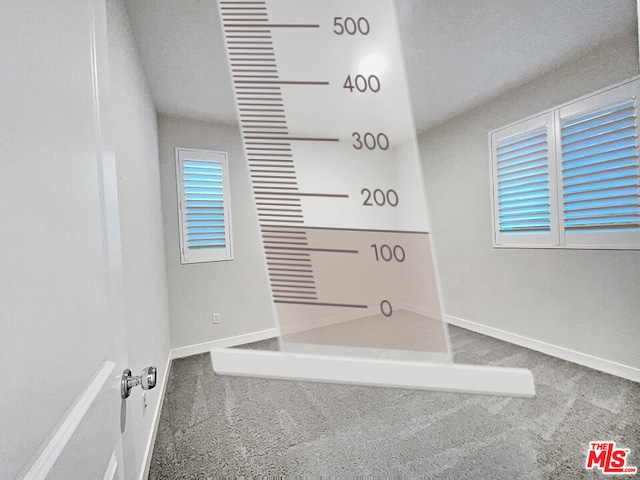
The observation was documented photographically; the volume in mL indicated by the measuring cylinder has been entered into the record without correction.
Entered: 140 mL
